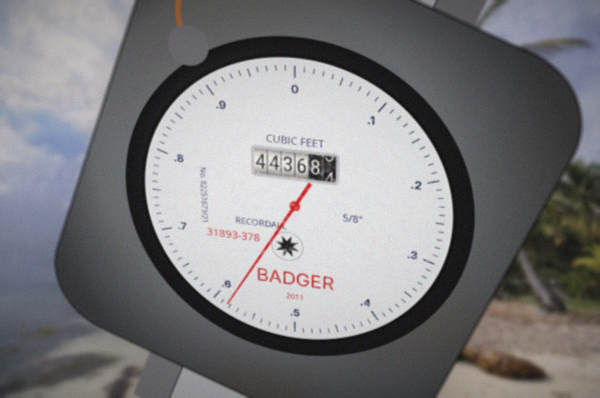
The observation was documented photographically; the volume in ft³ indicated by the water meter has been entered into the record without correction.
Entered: 443683.58 ft³
